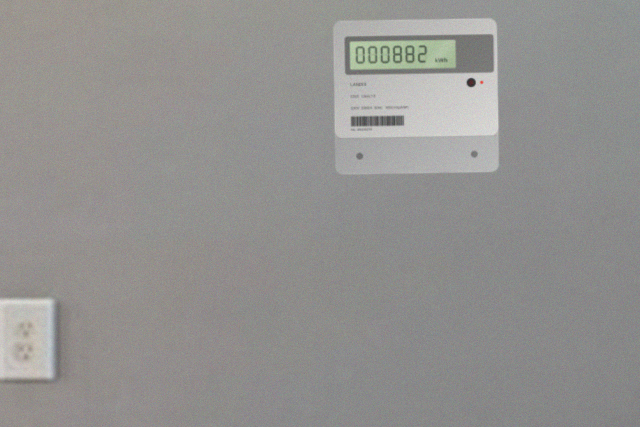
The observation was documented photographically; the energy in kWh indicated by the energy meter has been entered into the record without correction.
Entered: 882 kWh
